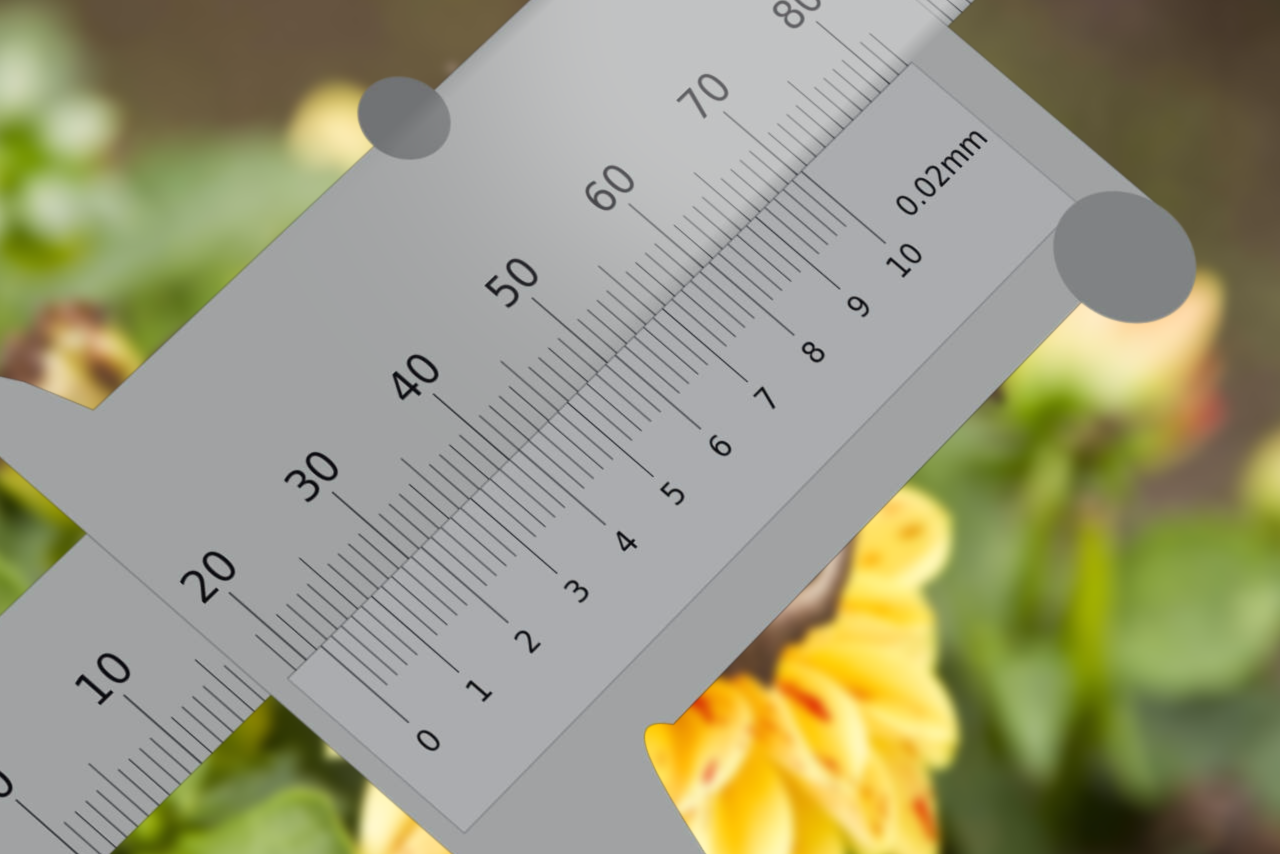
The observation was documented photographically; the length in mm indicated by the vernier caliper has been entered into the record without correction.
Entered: 21.4 mm
